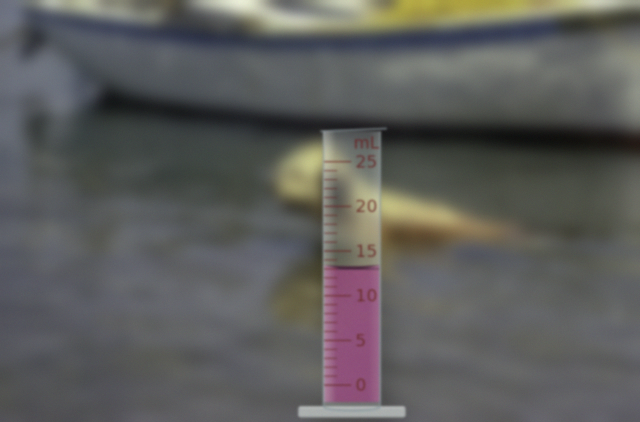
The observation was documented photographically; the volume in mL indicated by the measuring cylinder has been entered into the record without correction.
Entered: 13 mL
